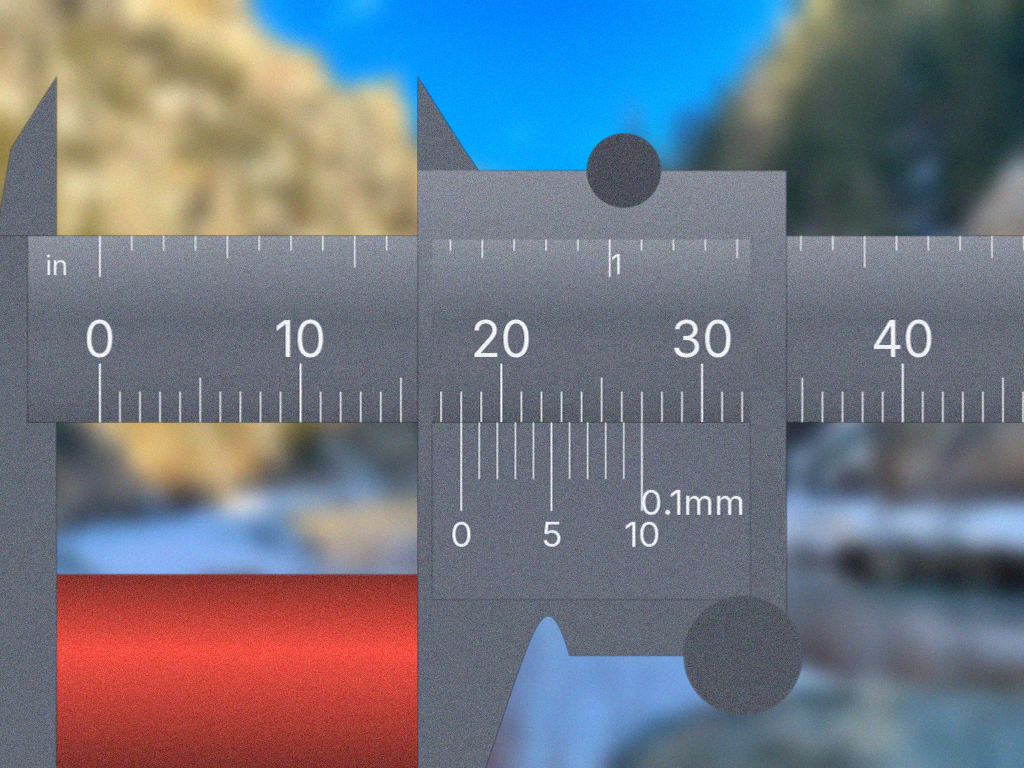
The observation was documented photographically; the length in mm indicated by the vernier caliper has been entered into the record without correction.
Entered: 18.0 mm
